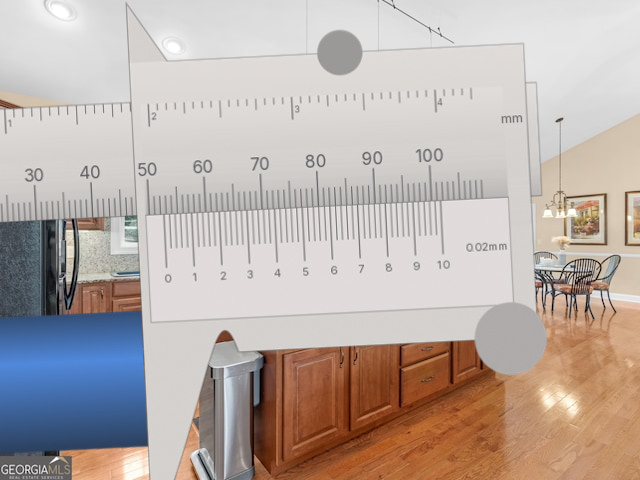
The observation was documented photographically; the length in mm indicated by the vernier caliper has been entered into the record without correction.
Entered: 52.6 mm
